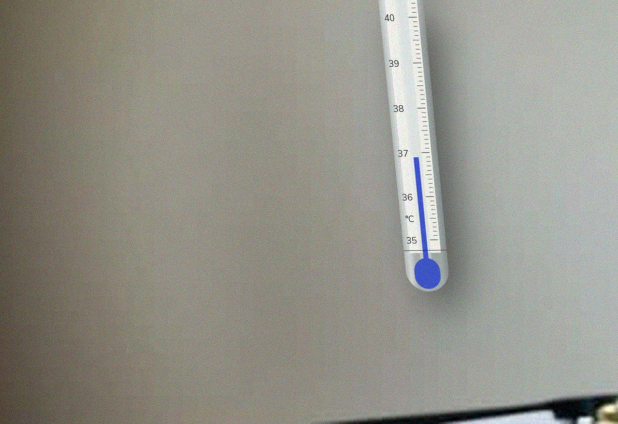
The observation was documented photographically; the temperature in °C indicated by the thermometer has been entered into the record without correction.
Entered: 36.9 °C
